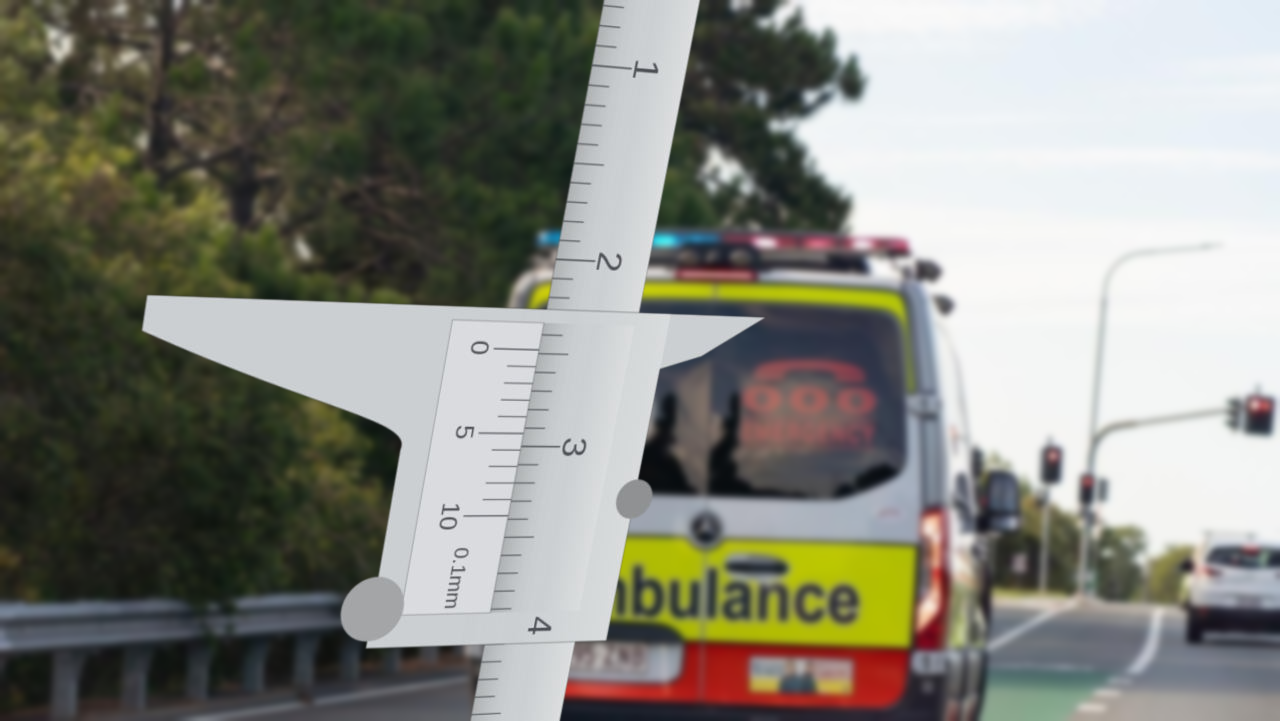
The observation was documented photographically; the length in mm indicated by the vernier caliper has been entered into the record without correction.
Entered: 24.8 mm
